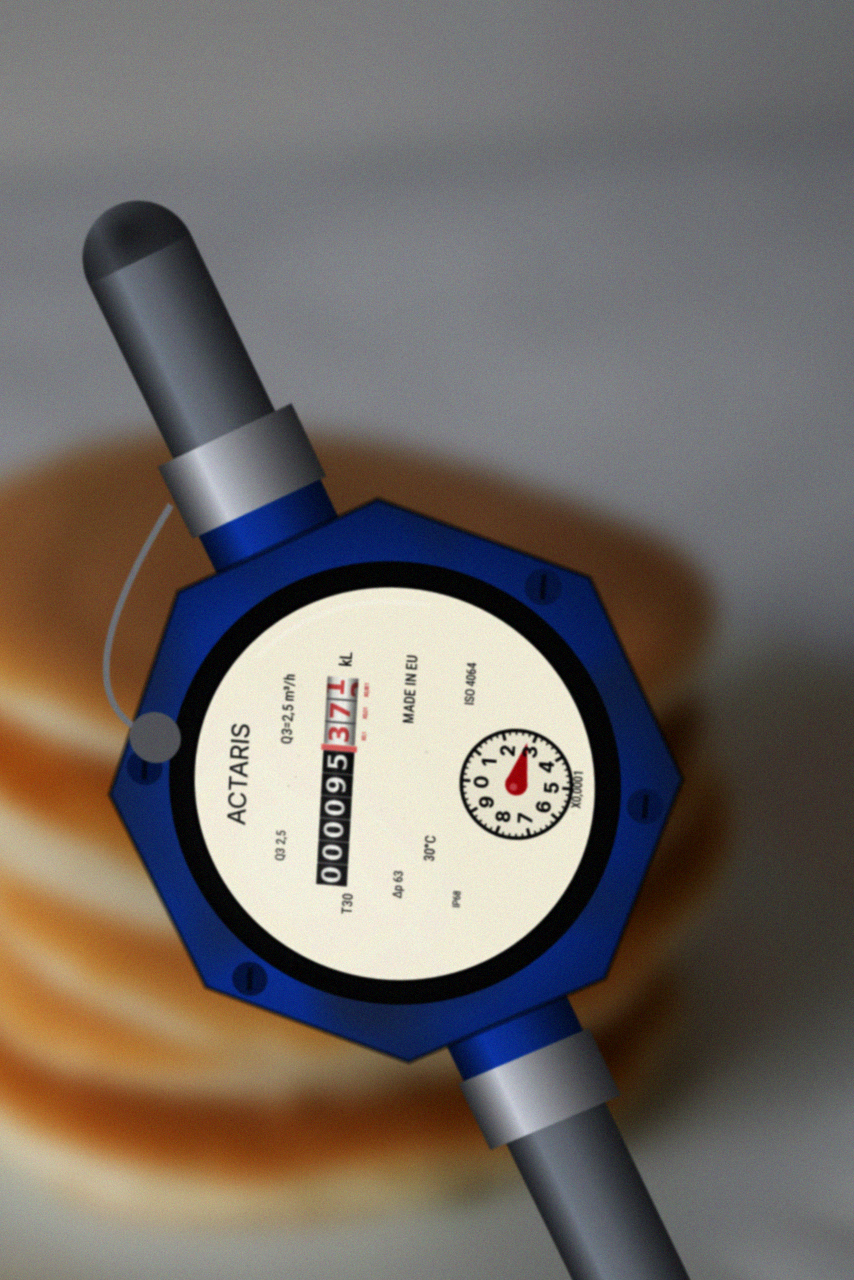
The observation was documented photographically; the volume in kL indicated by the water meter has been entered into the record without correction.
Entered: 95.3712 kL
